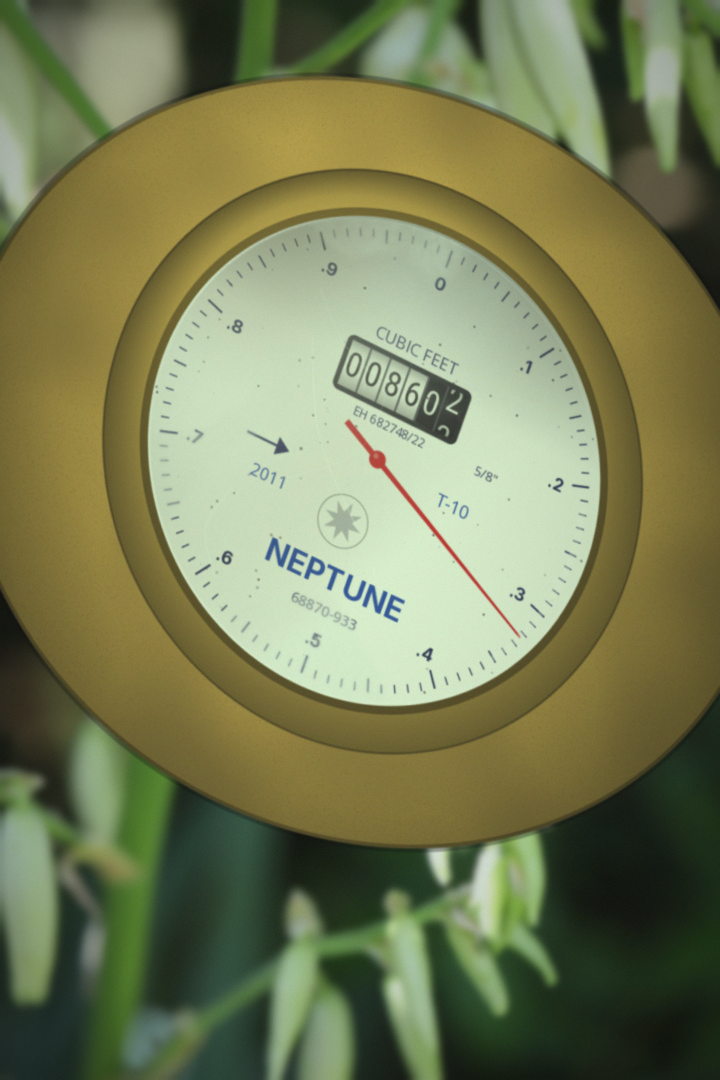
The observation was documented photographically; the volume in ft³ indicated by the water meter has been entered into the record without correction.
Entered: 8602.32 ft³
